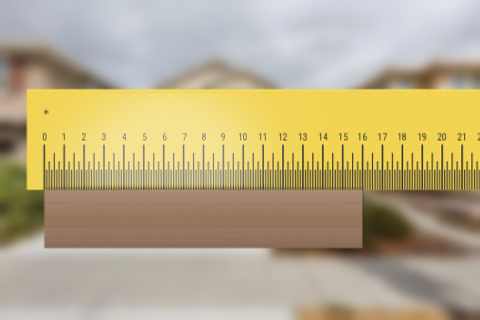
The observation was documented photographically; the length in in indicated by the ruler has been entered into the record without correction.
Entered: 16 in
